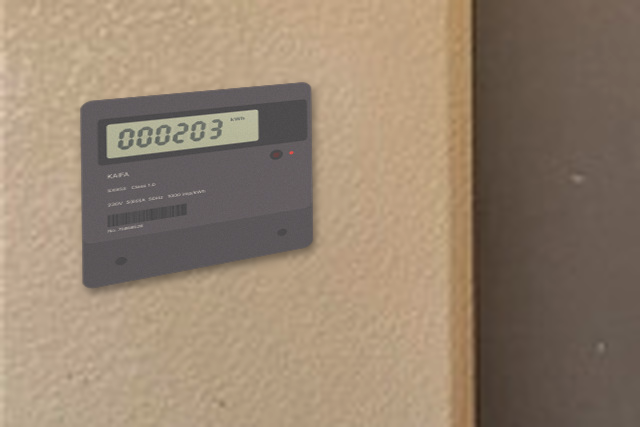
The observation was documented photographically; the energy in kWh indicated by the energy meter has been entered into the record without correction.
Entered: 203 kWh
